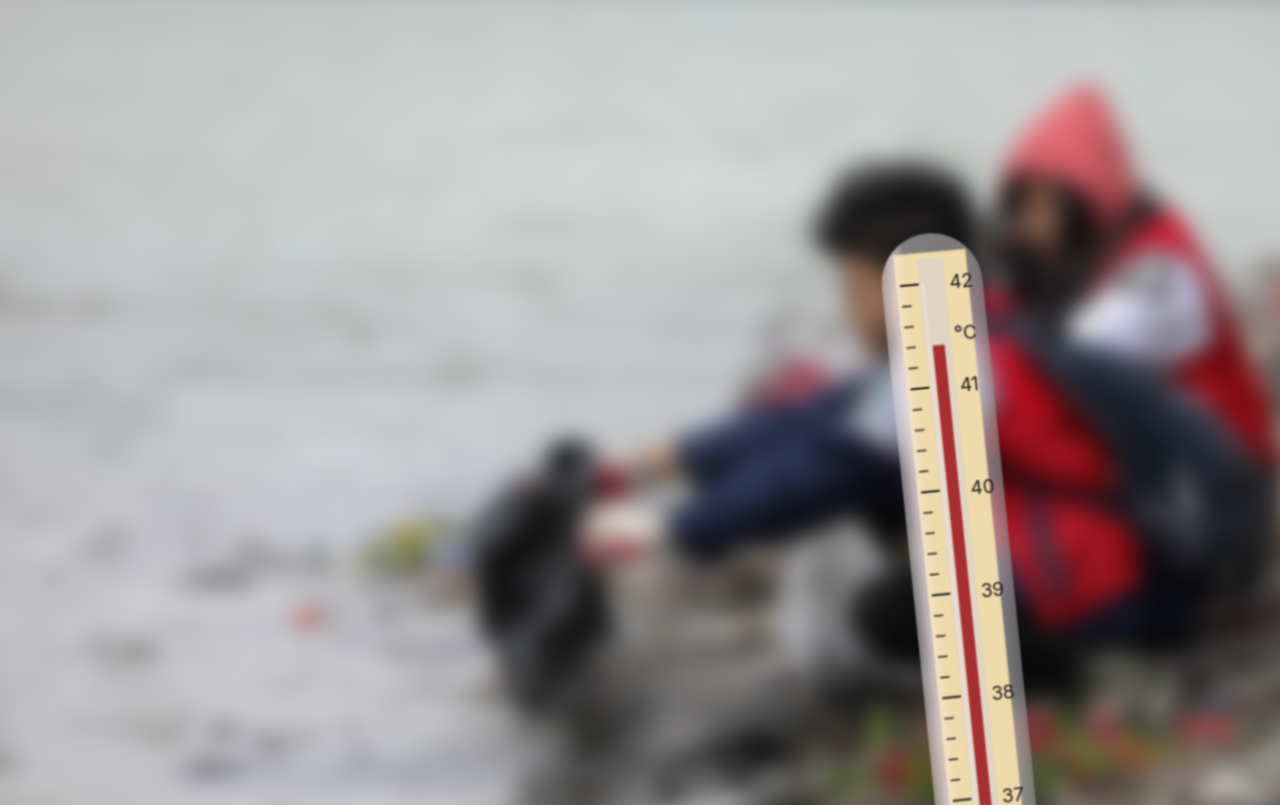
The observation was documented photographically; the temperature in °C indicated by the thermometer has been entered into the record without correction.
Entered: 41.4 °C
